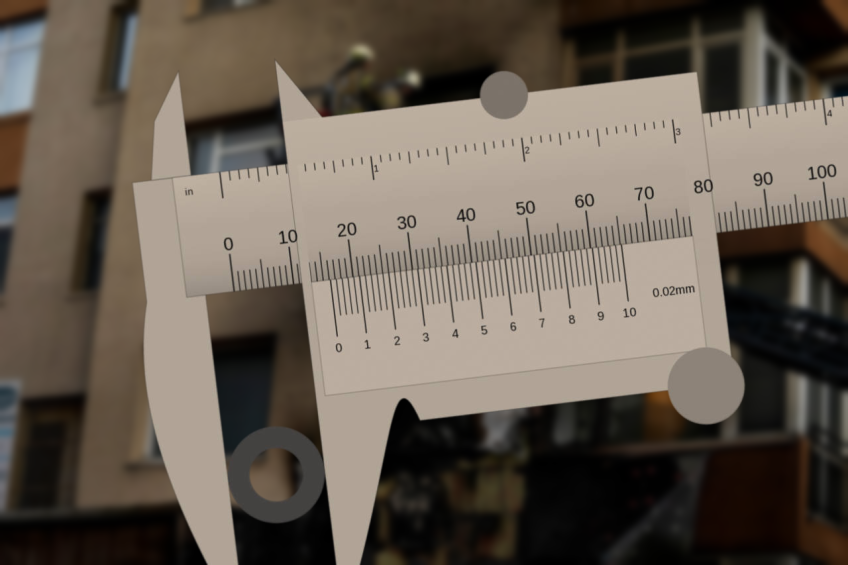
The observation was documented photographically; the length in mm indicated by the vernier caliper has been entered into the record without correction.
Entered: 16.2 mm
